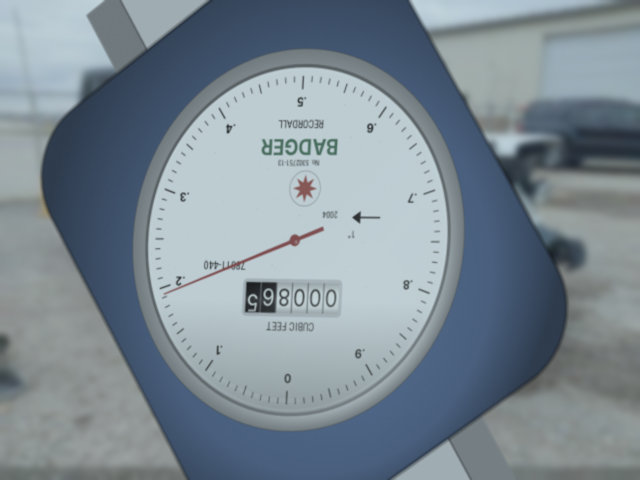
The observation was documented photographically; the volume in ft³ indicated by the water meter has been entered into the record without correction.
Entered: 865.19 ft³
